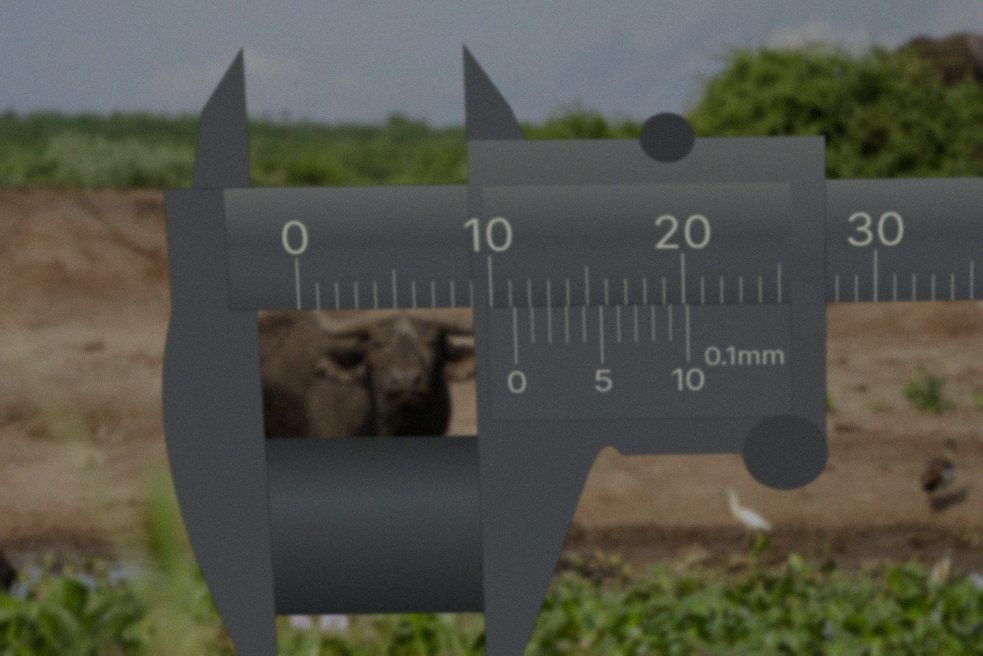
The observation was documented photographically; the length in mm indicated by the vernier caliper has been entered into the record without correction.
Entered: 11.2 mm
